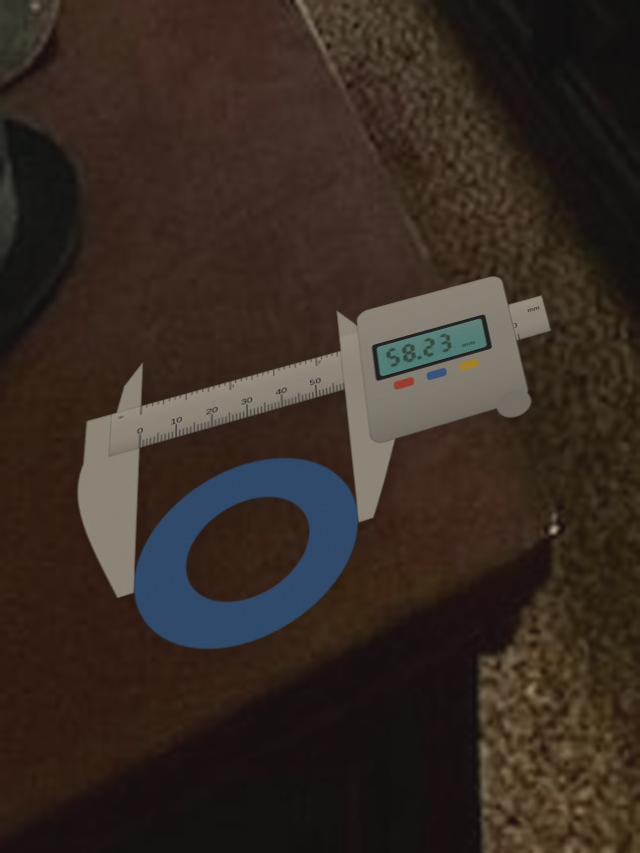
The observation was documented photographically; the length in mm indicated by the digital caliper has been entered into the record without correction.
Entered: 58.23 mm
